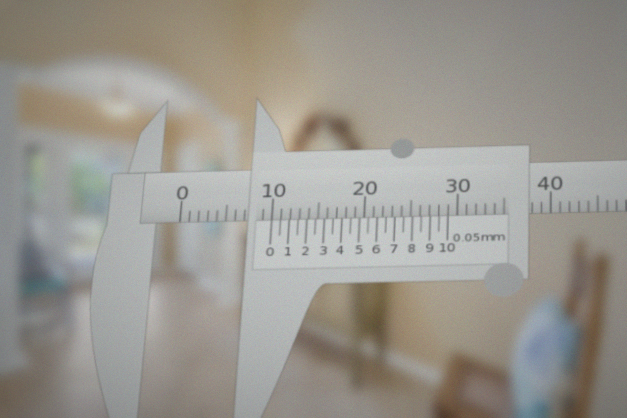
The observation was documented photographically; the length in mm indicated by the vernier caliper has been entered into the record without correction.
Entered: 10.0 mm
